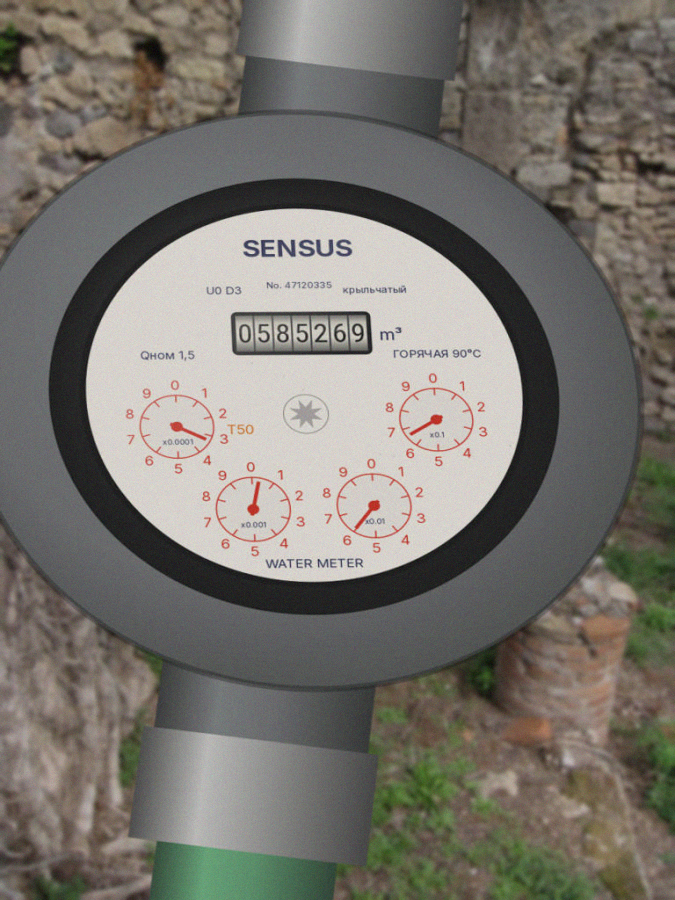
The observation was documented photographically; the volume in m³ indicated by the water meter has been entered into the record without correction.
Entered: 585269.6603 m³
